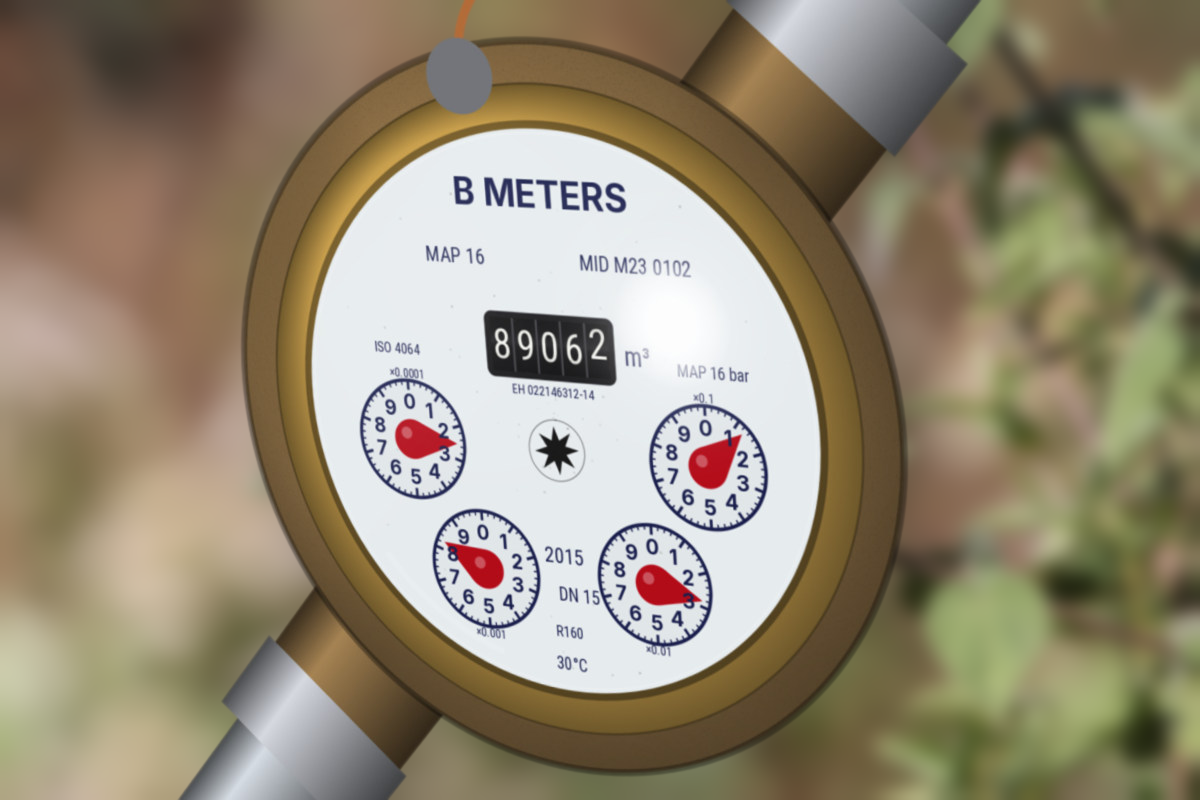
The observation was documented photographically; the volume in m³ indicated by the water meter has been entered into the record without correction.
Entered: 89062.1282 m³
